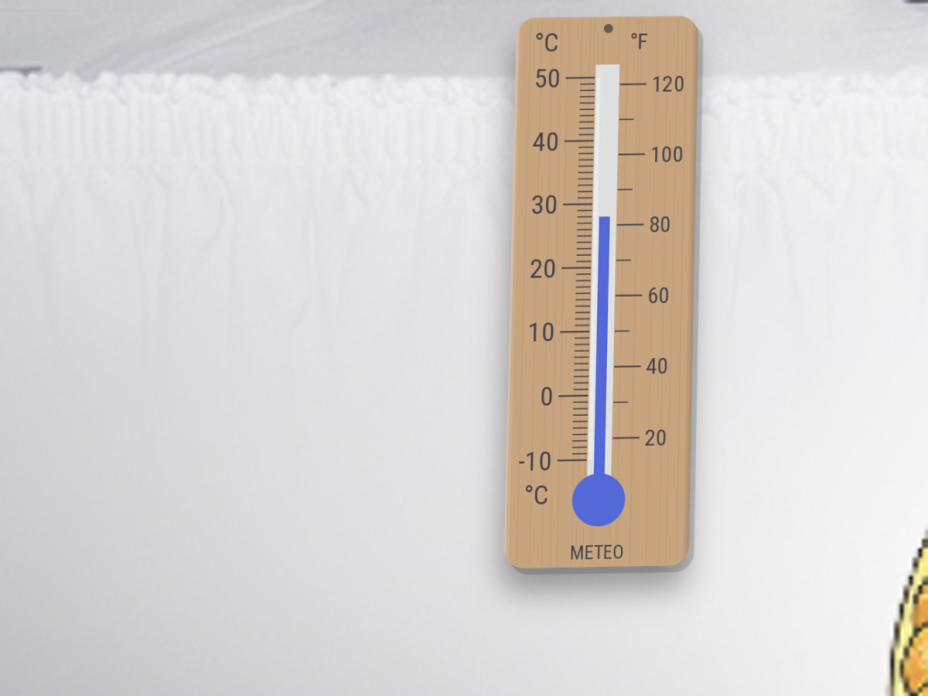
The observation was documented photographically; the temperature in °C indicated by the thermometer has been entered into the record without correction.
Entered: 28 °C
